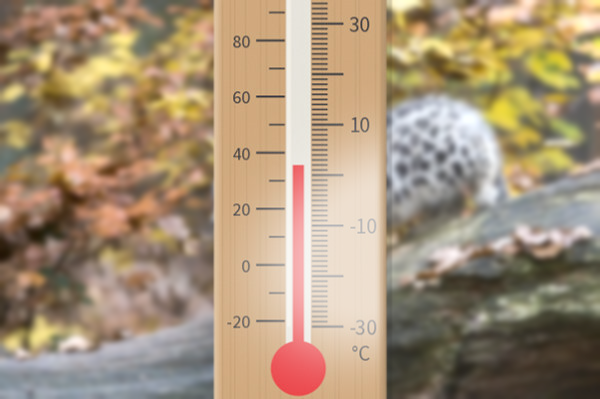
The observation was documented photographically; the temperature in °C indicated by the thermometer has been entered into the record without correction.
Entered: 2 °C
